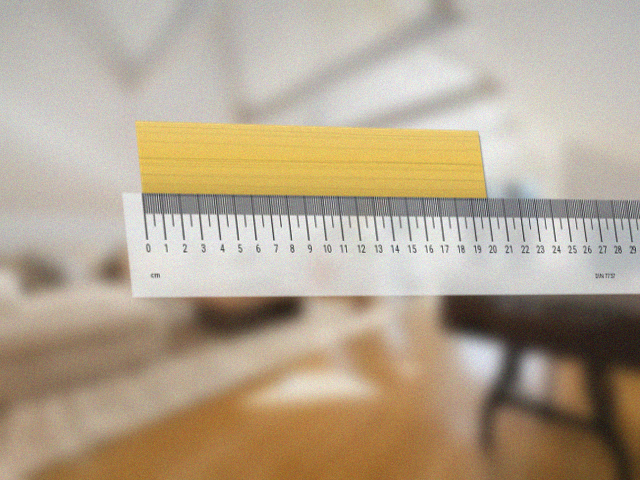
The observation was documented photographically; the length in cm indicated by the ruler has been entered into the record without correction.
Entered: 20 cm
